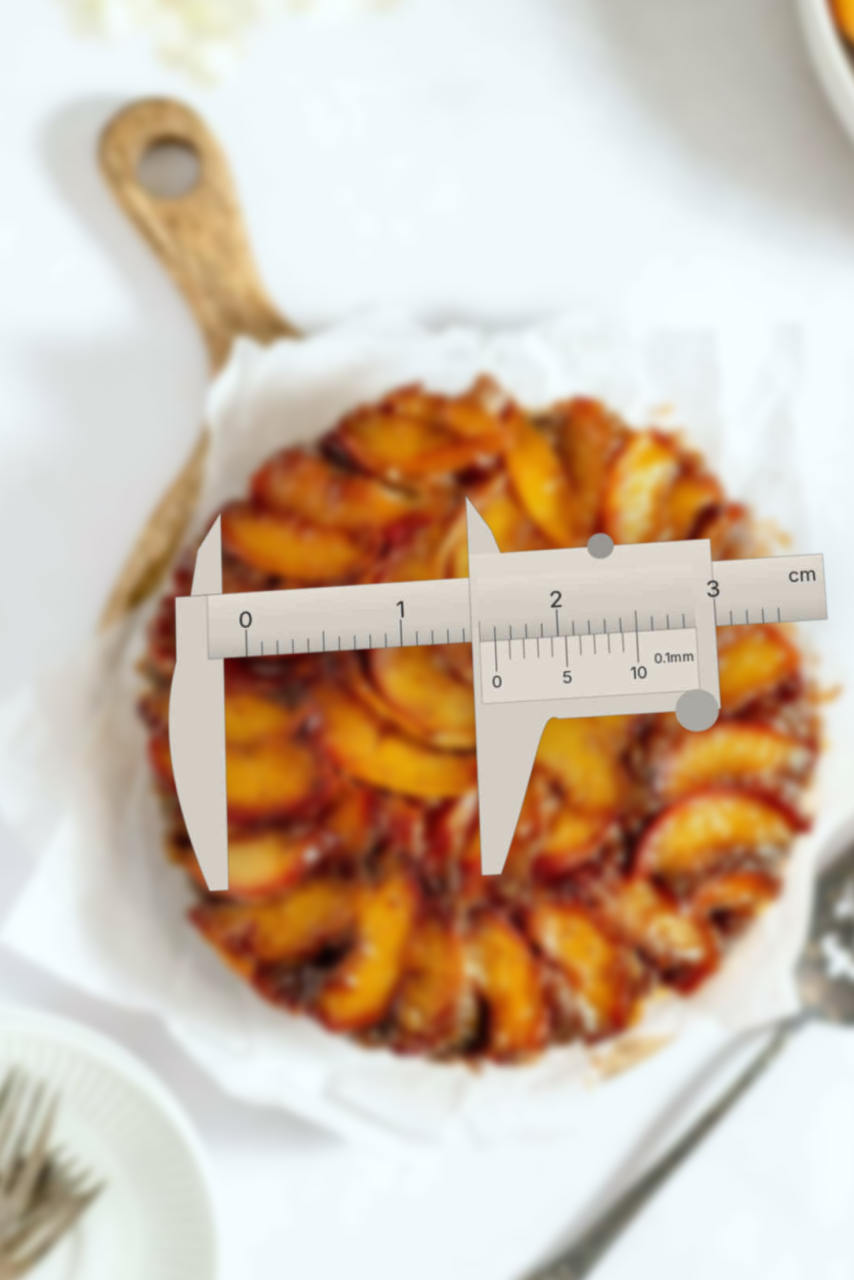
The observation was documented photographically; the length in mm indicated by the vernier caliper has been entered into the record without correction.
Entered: 16.0 mm
